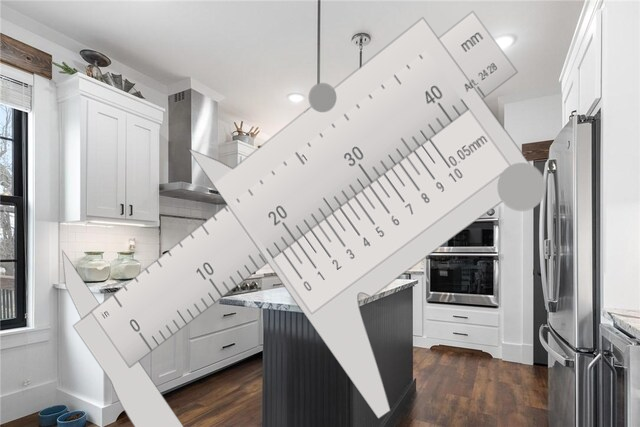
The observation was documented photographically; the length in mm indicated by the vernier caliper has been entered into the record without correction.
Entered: 18.2 mm
